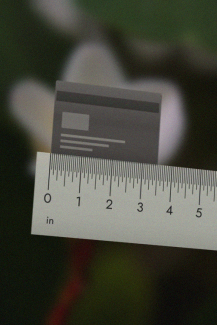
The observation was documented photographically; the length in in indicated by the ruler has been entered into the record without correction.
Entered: 3.5 in
